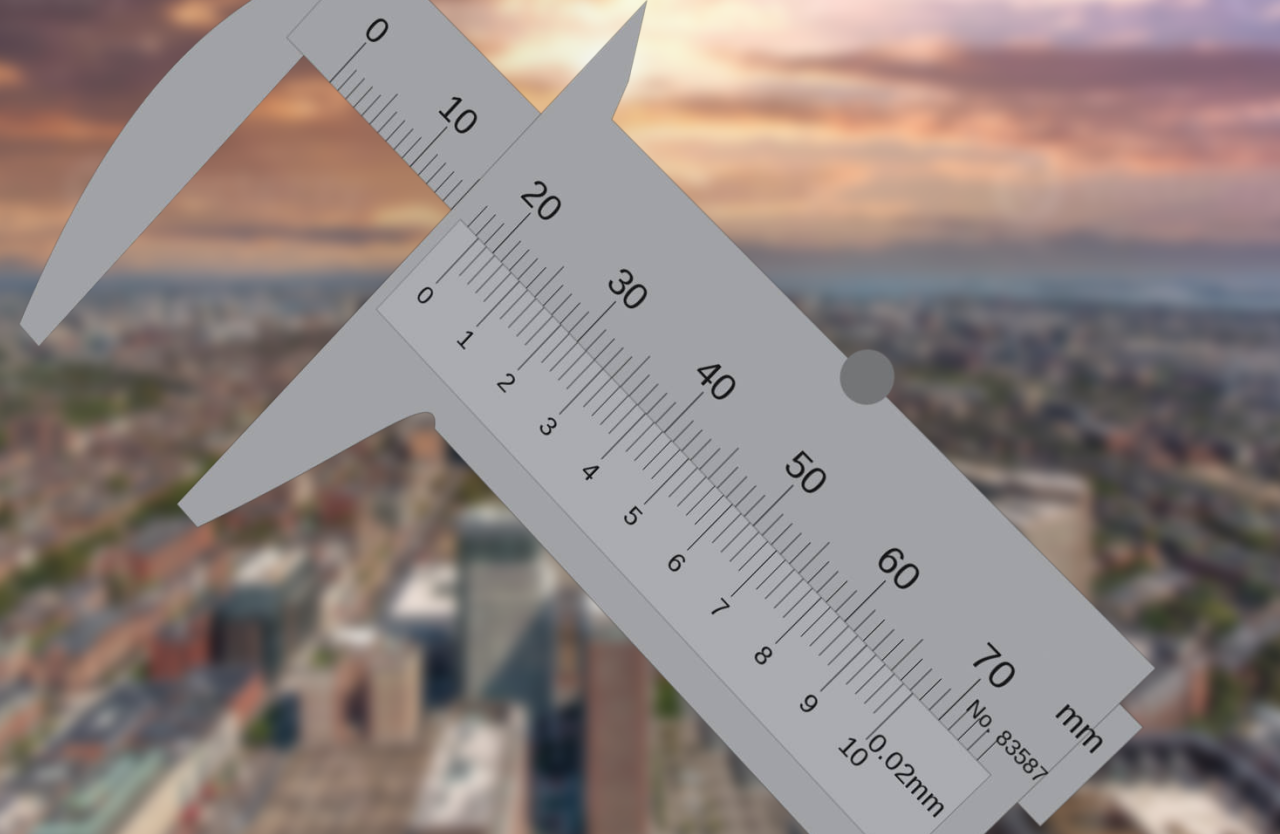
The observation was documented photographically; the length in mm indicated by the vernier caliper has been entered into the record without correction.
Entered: 18.3 mm
